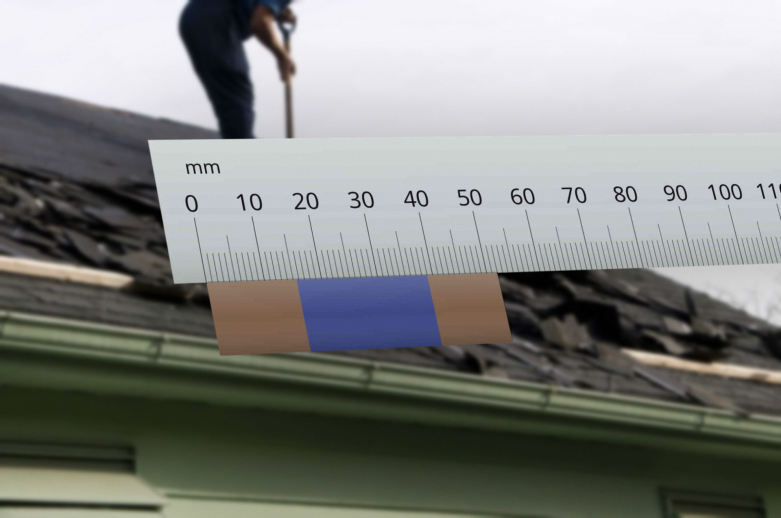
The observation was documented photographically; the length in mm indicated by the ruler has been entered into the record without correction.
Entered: 52 mm
